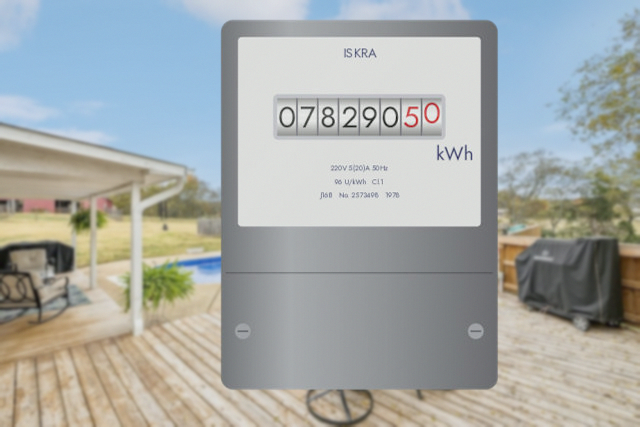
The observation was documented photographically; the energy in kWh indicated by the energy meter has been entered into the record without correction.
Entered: 78290.50 kWh
